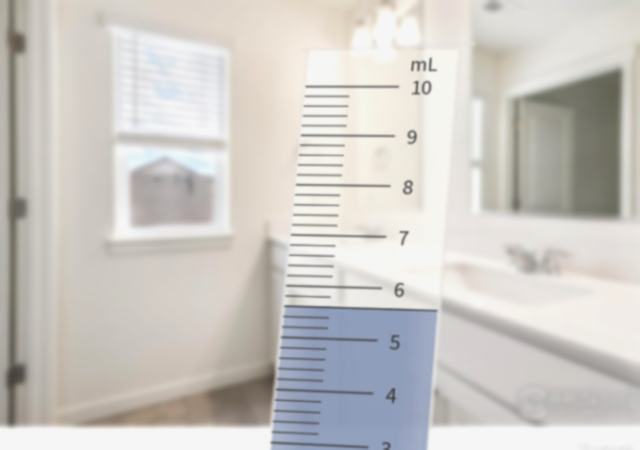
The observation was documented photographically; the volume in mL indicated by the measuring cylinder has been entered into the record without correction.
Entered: 5.6 mL
